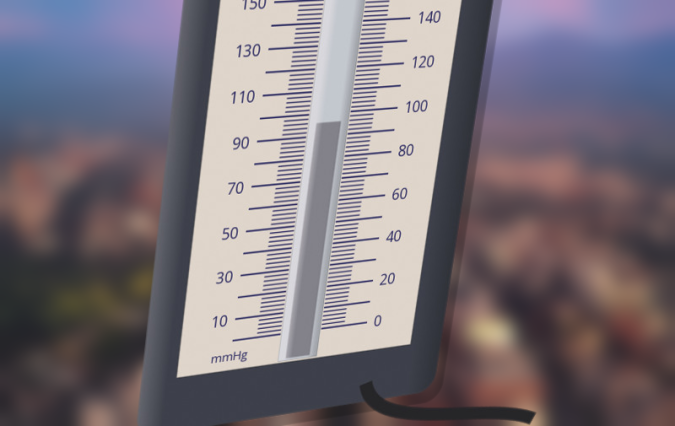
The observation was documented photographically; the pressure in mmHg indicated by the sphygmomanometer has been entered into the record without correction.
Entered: 96 mmHg
